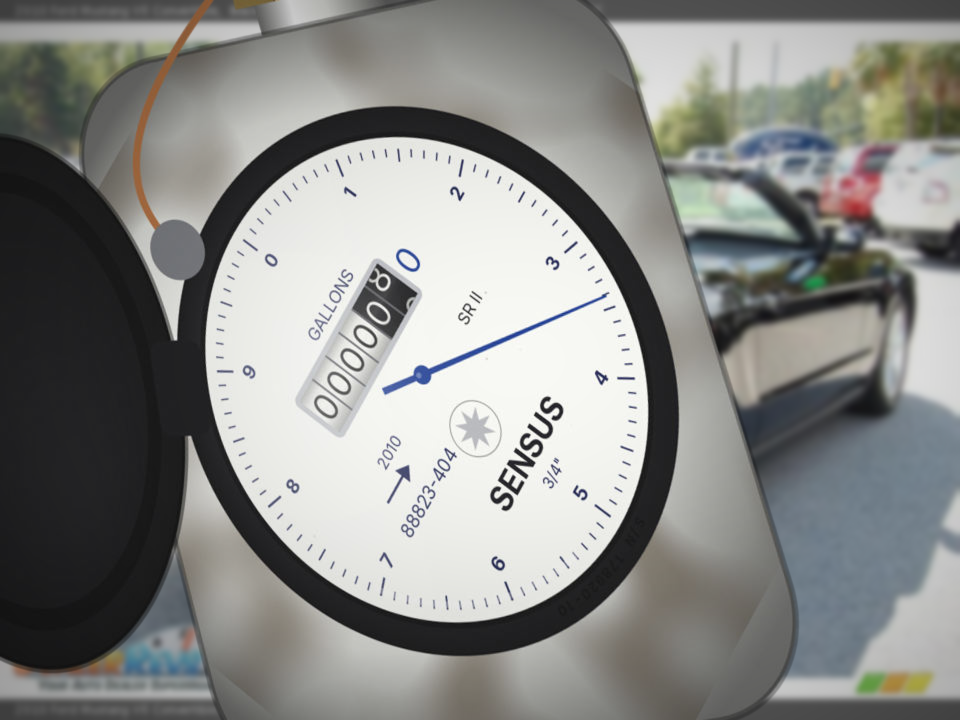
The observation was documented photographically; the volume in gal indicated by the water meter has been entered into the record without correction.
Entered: 83.4 gal
